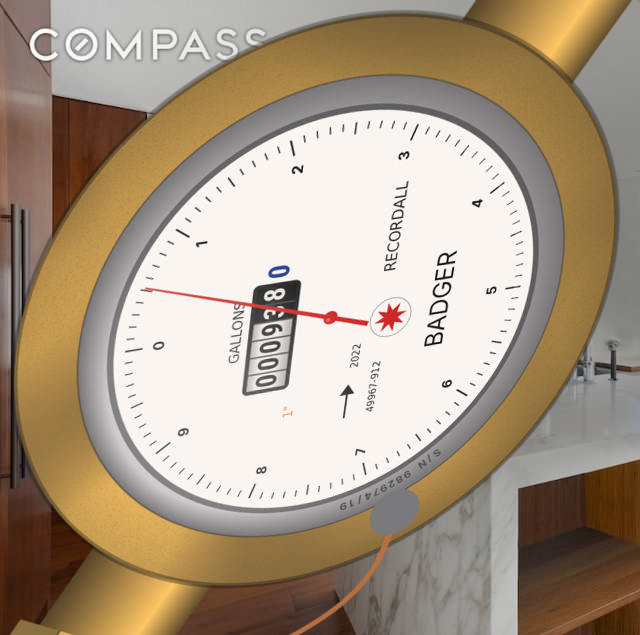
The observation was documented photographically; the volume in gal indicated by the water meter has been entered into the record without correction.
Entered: 9380.5 gal
